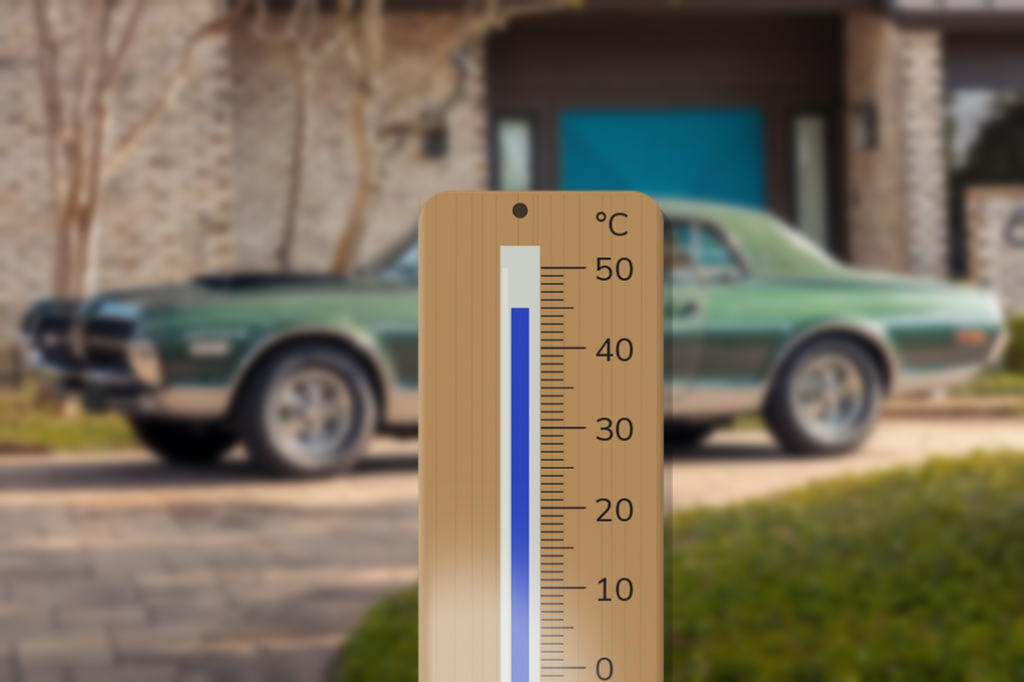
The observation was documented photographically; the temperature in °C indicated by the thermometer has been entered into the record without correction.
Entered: 45 °C
